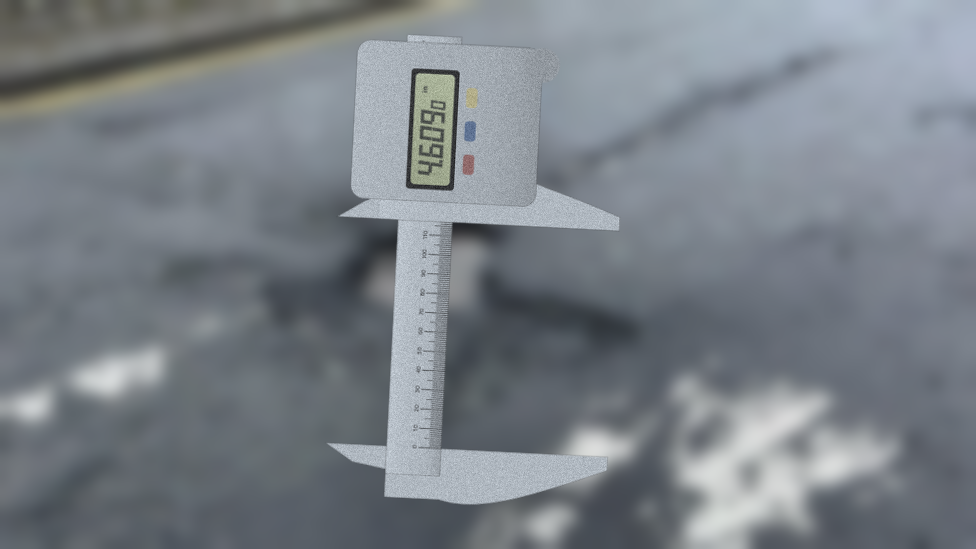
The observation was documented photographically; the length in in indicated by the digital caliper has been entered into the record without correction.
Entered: 4.6090 in
